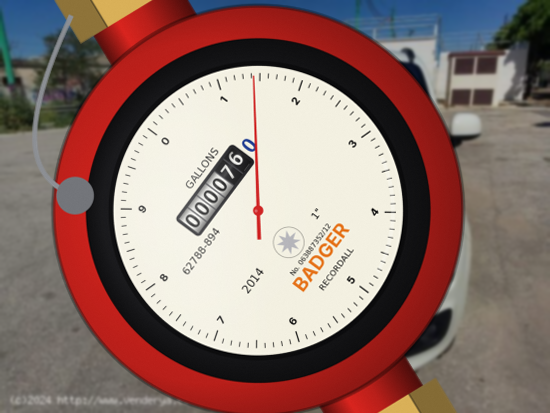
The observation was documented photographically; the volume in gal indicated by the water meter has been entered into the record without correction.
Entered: 761.4 gal
